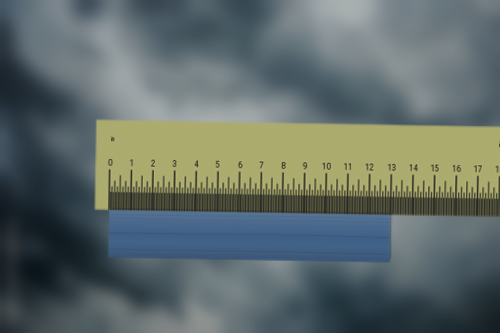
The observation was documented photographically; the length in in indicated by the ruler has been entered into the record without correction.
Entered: 13 in
